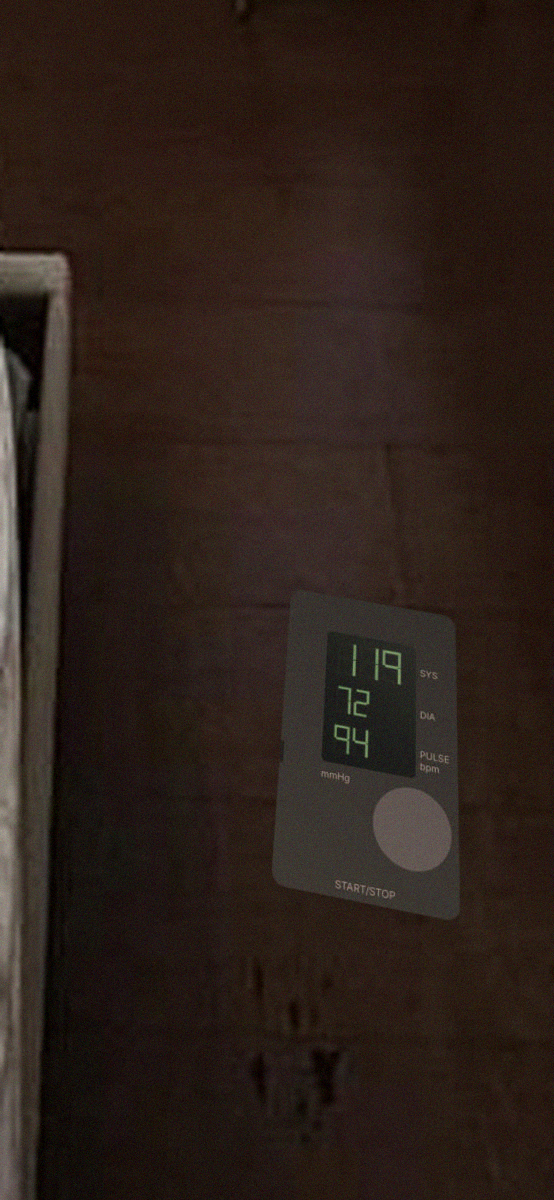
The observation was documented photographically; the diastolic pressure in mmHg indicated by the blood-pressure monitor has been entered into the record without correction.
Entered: 72 mmHg
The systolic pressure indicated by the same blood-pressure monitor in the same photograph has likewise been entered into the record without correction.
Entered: 119 mmHg
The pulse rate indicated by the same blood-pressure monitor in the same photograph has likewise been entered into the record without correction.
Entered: 94 bpm
